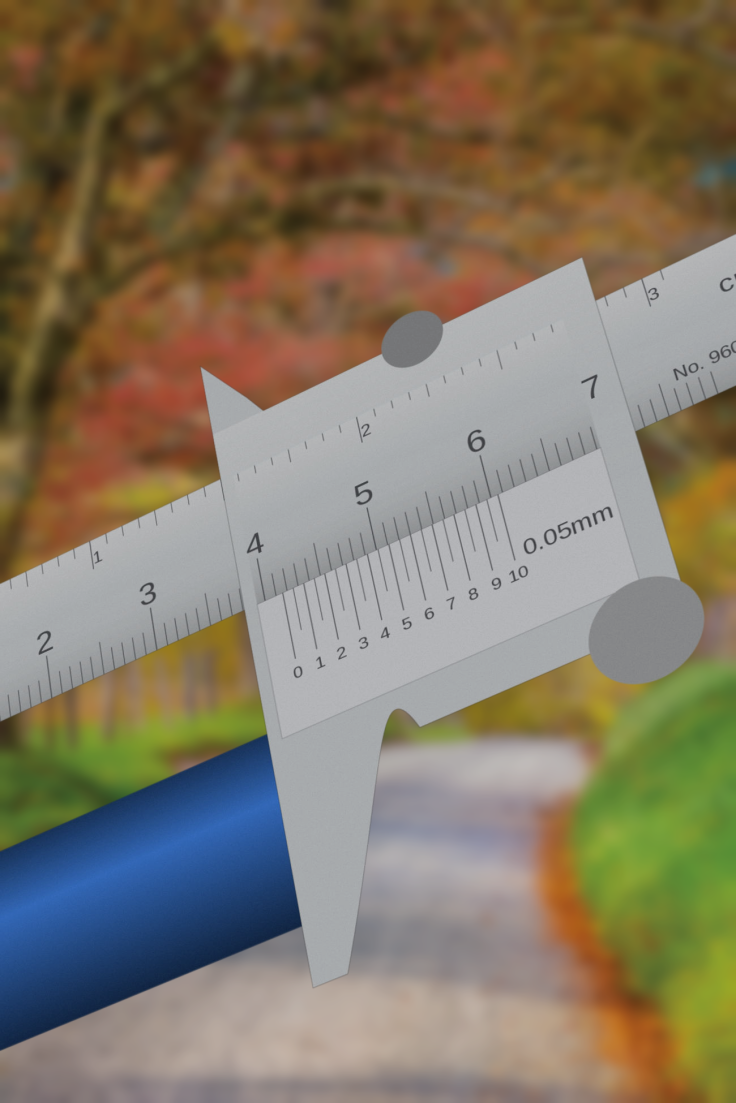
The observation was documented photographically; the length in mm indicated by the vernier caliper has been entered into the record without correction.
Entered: 41.6 mm
